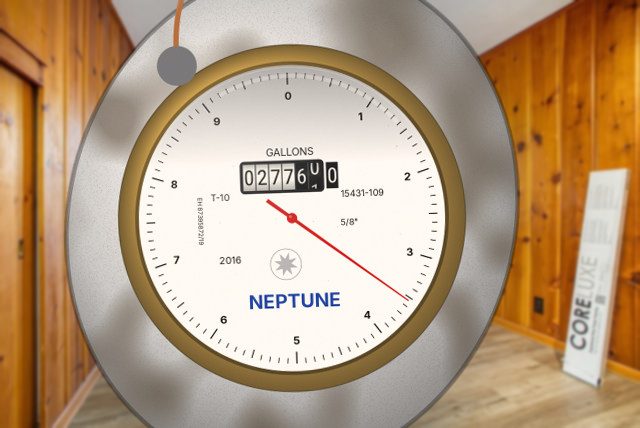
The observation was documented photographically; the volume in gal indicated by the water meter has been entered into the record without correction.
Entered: 277603.5 gal
